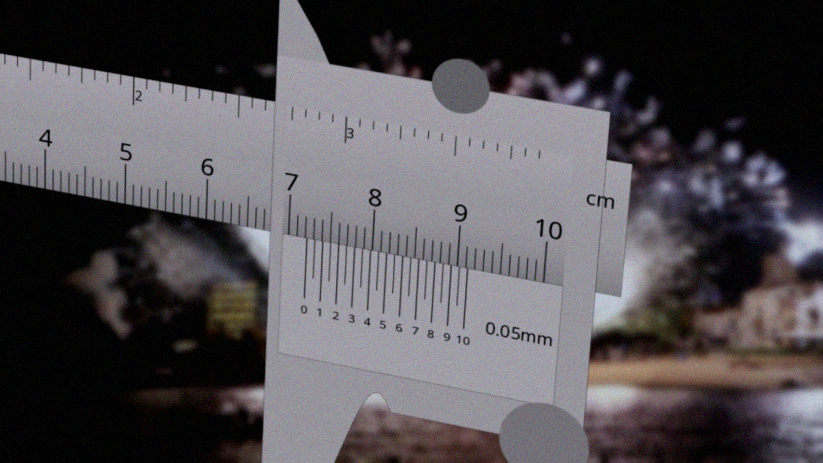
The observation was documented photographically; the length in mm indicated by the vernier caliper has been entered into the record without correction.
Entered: 72.2 mm
